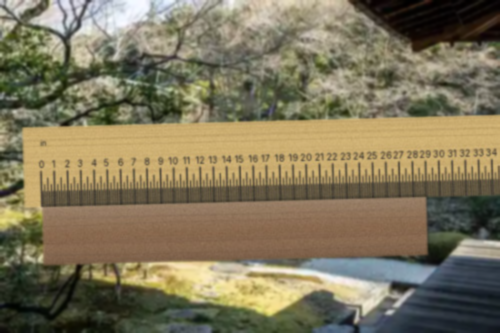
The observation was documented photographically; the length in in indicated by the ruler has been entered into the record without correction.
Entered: 29 in
